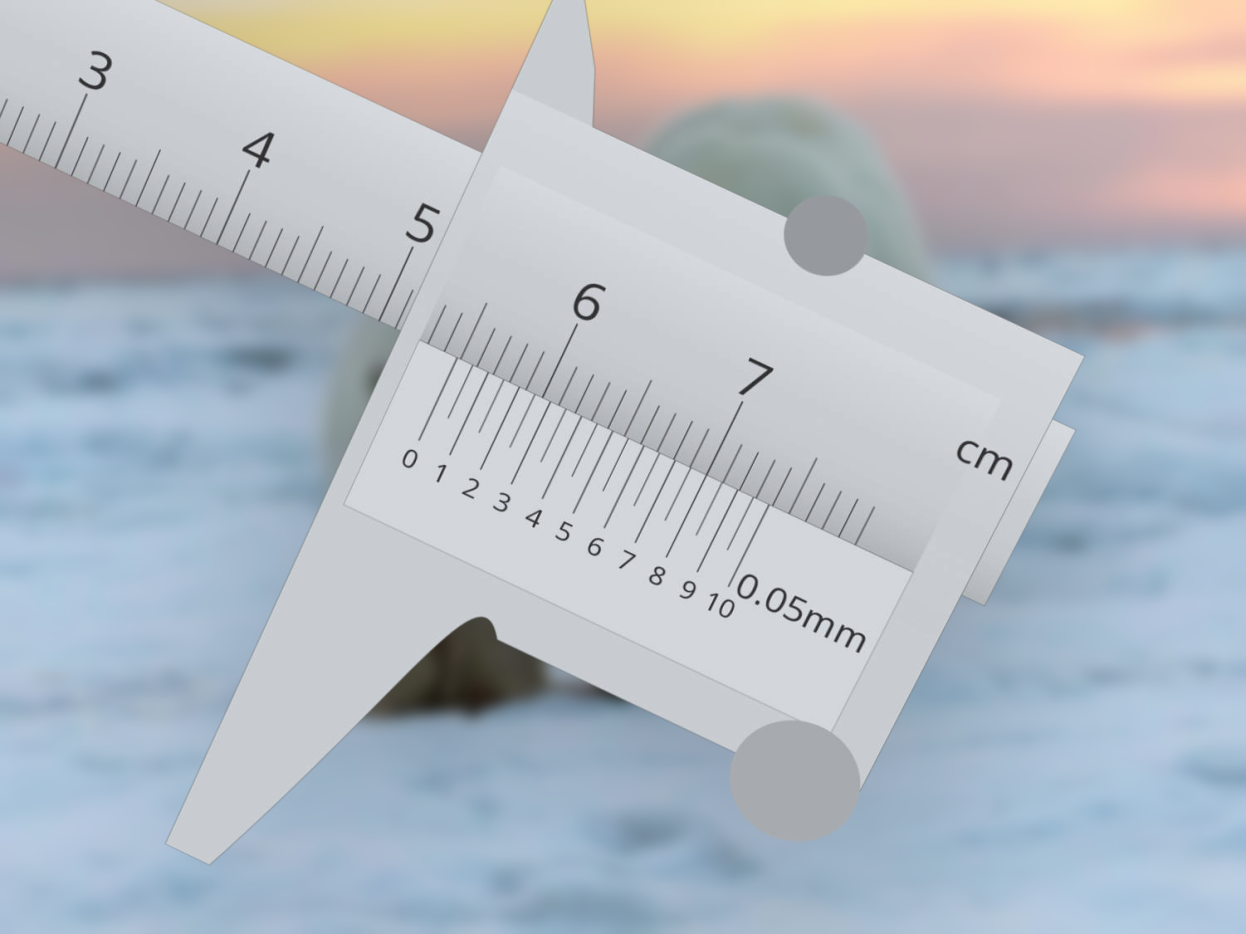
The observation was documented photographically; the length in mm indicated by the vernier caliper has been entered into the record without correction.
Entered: 54.8 mm
